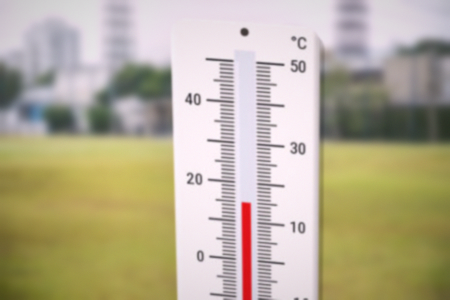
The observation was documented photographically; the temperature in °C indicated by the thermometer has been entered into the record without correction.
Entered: 15 °C
